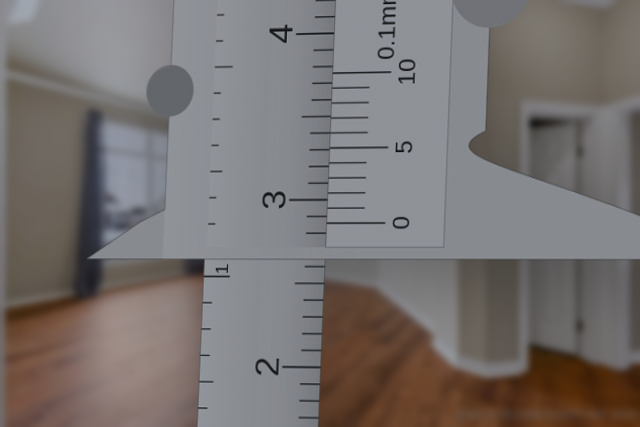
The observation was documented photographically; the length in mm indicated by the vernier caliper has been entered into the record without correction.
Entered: 28.6 mm
